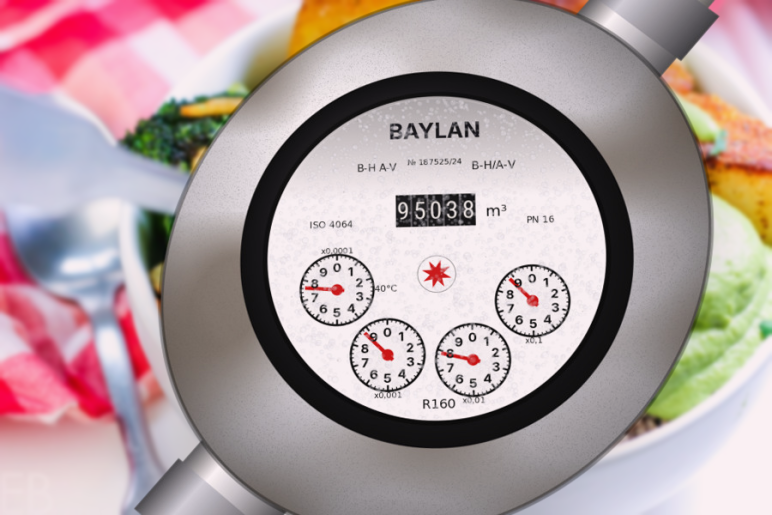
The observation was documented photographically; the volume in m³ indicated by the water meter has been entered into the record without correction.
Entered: 95038.8787 m³
